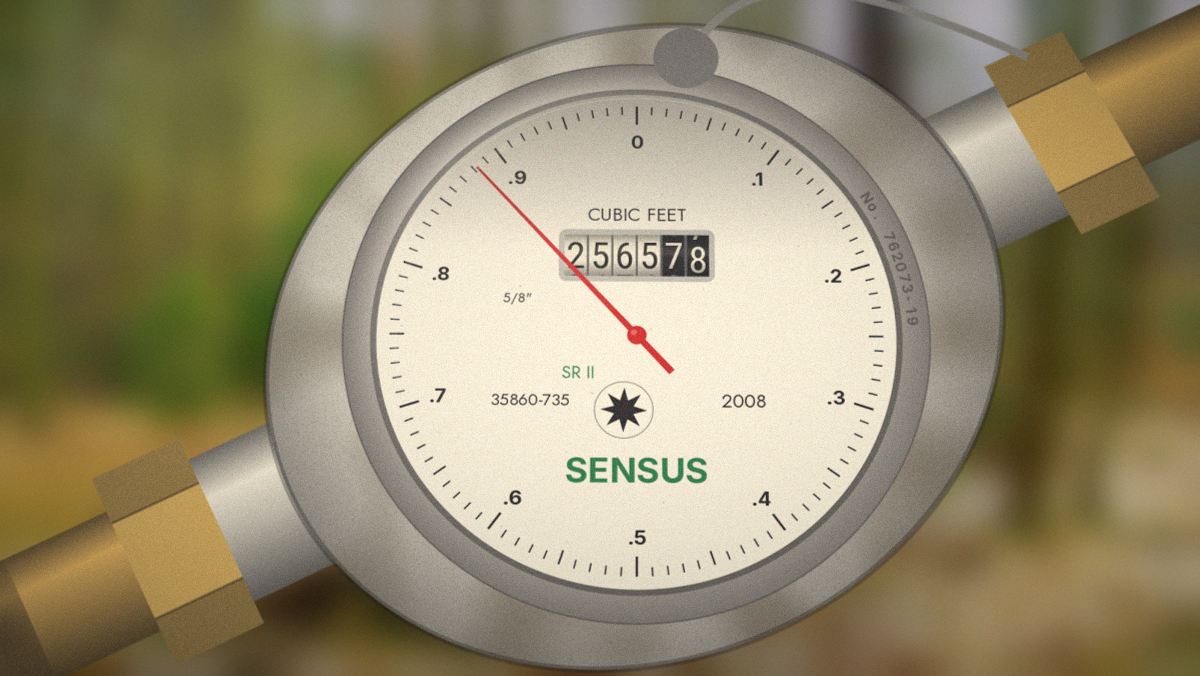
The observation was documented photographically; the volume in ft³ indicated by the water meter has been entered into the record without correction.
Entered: 256577.88 ft³
